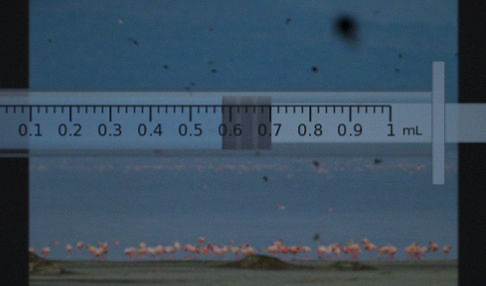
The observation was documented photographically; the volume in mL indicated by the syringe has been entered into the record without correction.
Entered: 0.58 mL
